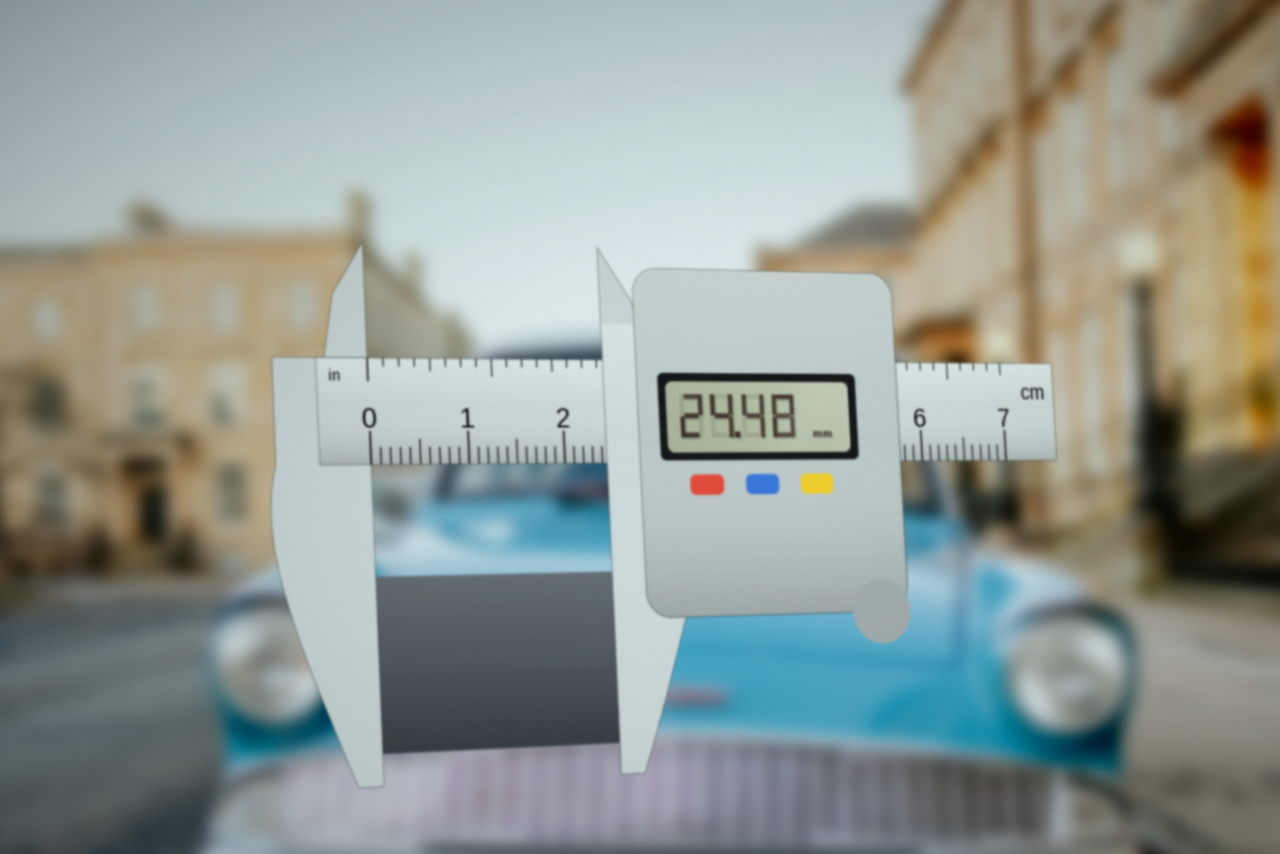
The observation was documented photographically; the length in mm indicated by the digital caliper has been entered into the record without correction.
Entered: 24.48 mm
